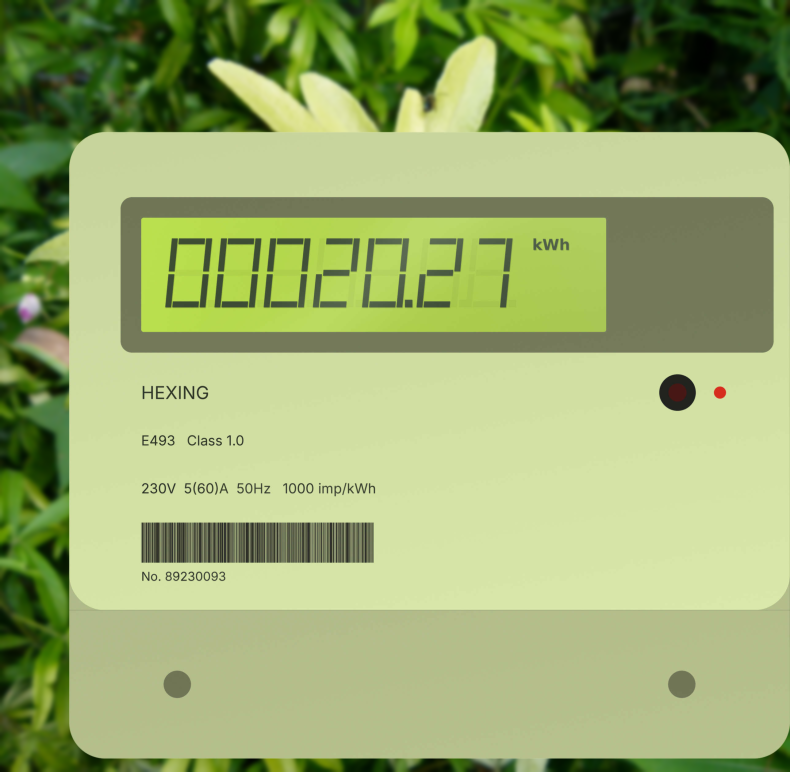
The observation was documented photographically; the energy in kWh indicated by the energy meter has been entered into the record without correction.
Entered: 20.27 kWh
